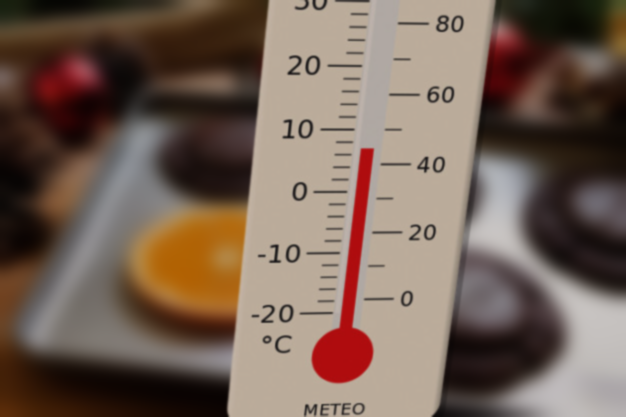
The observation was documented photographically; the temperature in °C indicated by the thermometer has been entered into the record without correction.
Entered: 7 °C
